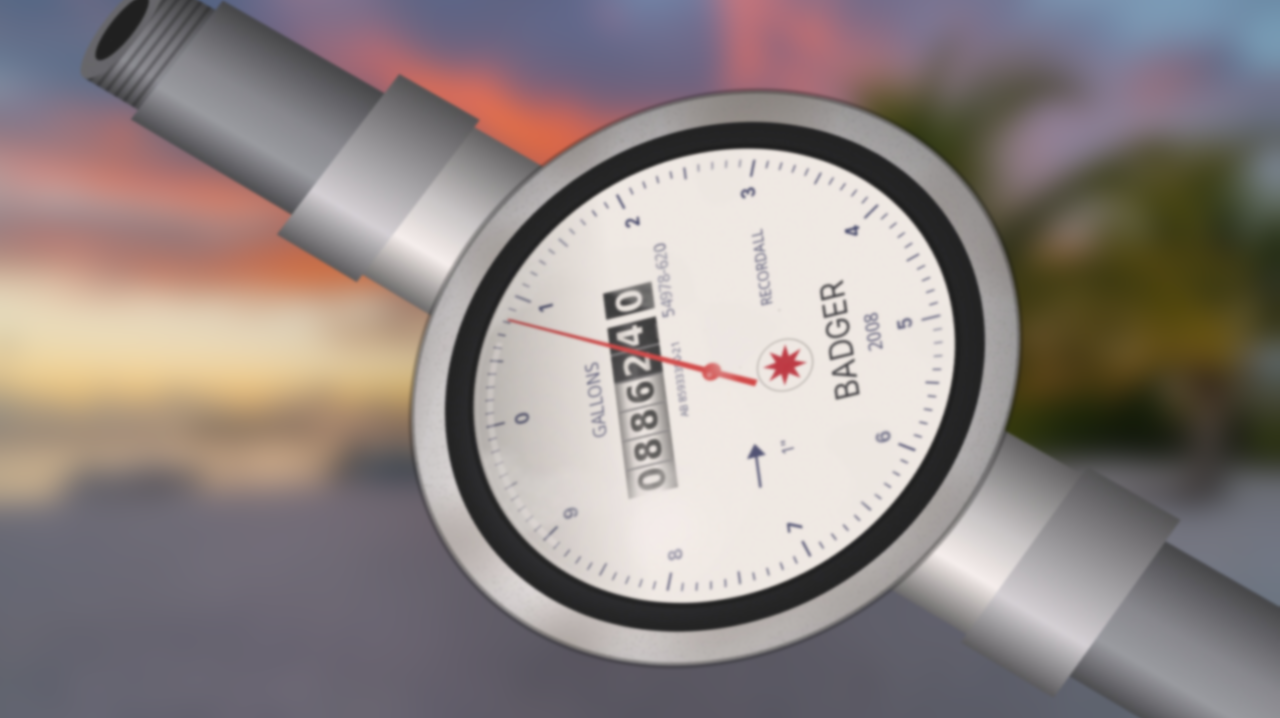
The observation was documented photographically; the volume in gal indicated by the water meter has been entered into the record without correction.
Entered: 886240.8 gal
